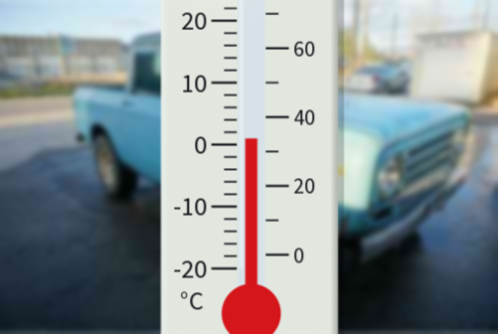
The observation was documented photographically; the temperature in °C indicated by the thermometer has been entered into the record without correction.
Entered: 1 °C
